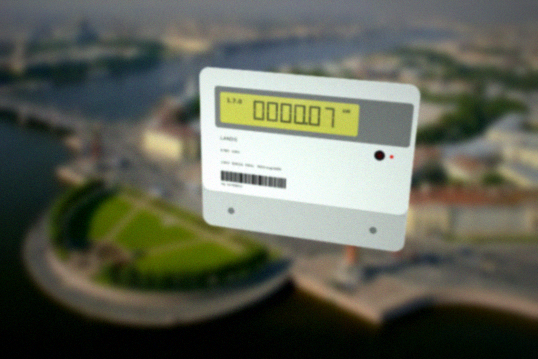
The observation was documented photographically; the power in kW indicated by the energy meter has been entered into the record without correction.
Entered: 0.07 kW
